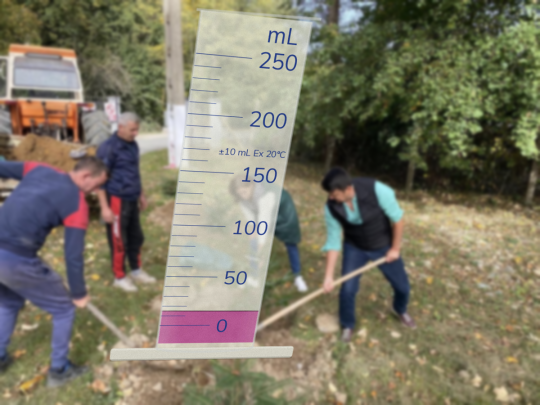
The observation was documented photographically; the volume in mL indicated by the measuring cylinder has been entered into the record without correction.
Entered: 15 mL
